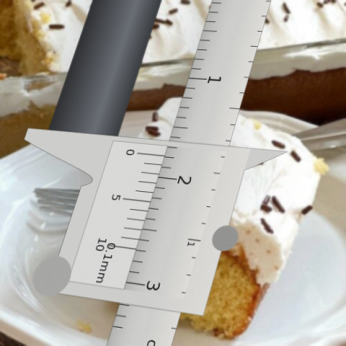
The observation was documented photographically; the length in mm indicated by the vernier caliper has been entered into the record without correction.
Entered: 17.9 mm
